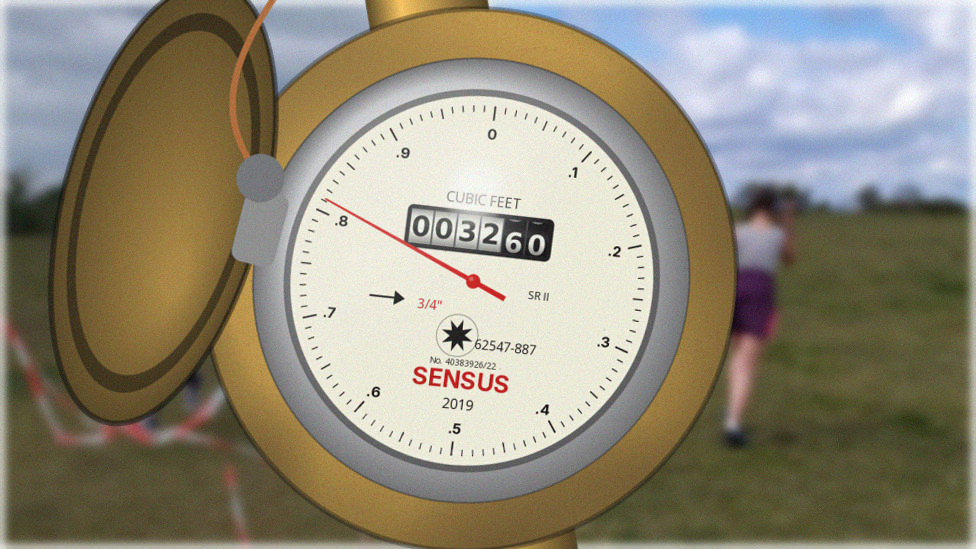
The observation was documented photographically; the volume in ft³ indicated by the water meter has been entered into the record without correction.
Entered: 3259.81 ft³
